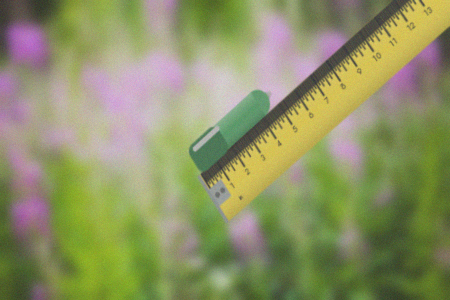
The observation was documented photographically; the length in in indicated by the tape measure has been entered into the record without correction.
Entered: 5 in
